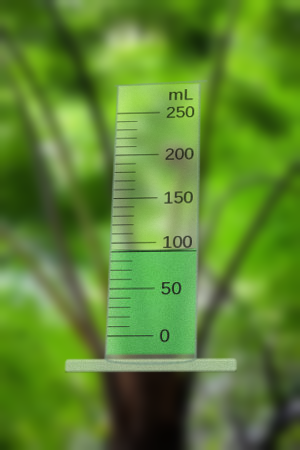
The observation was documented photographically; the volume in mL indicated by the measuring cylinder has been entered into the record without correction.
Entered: 90 mL
